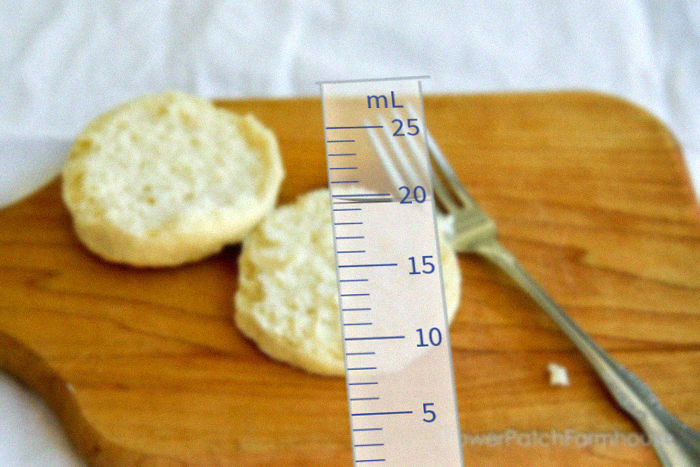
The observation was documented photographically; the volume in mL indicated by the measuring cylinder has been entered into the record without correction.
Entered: 19.5 mL
